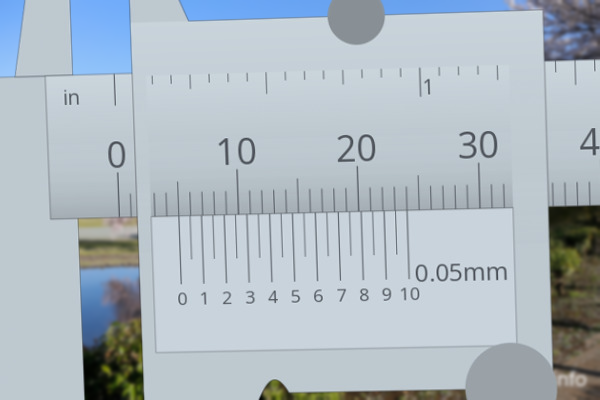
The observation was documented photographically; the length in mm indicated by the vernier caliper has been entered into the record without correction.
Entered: 5.0 mm
